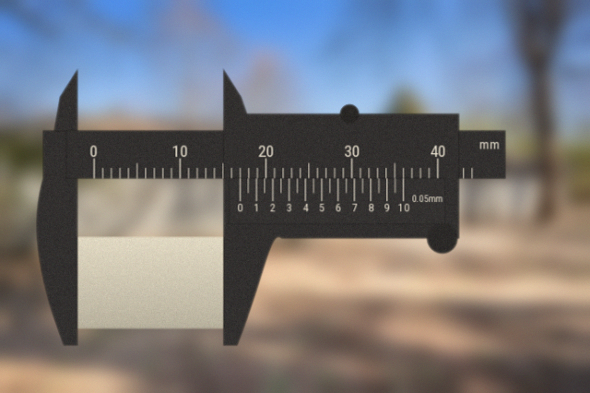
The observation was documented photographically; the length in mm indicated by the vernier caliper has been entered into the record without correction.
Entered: 17.0 mm
